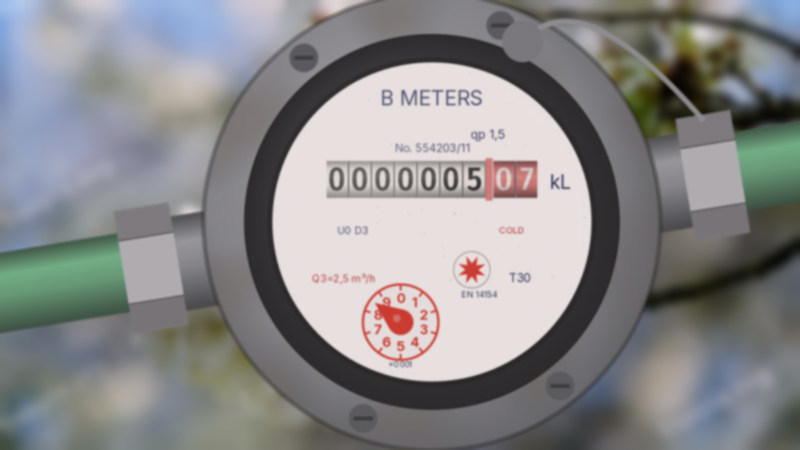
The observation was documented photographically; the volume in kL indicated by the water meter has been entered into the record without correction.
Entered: 5.078 kL
